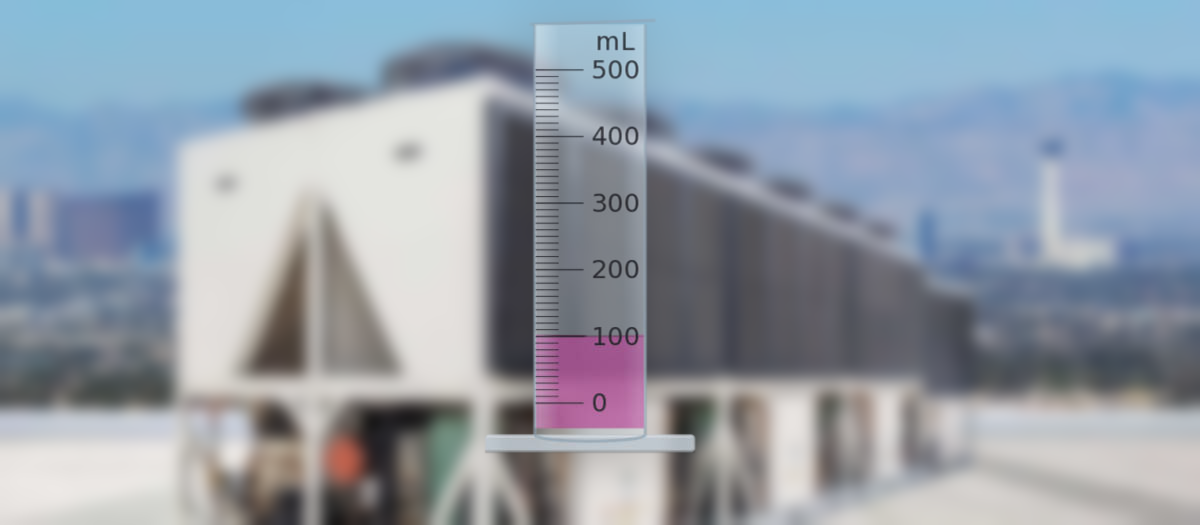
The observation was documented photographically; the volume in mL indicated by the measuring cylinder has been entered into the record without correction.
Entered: 100 mL
